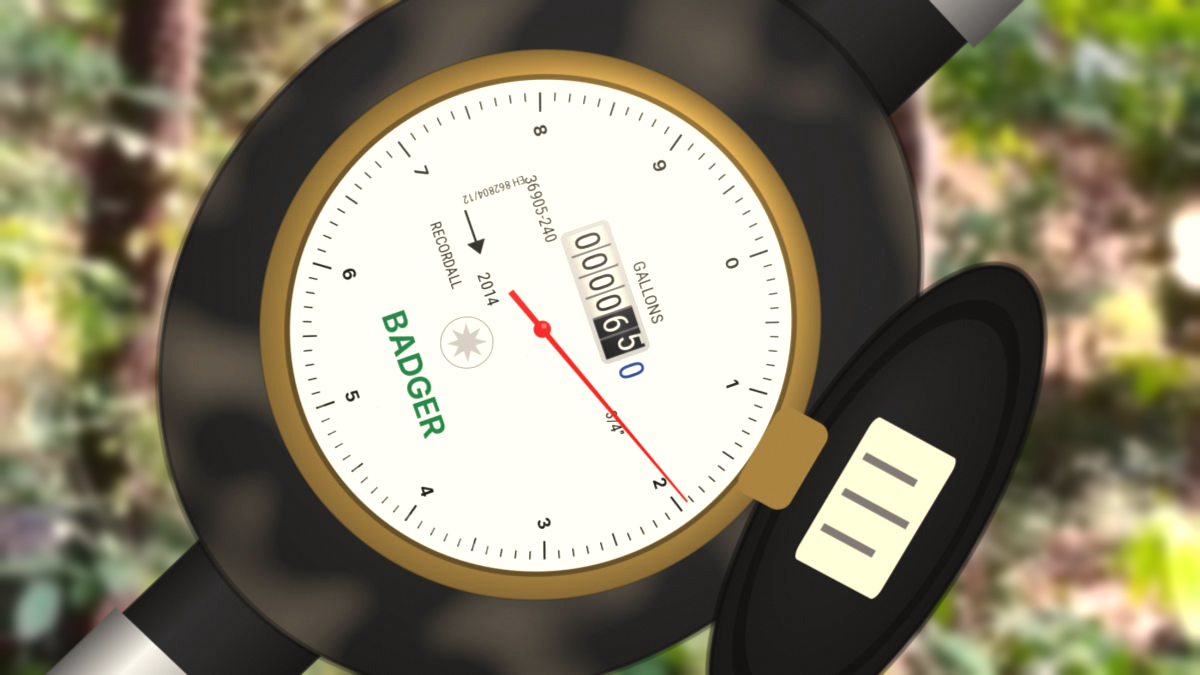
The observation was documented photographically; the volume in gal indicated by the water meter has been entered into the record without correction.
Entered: 651.9 gal
